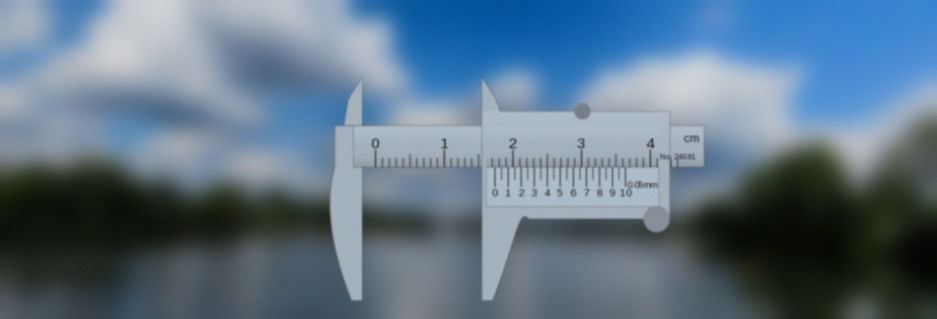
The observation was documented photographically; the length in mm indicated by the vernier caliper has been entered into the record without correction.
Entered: 17.4 mm
